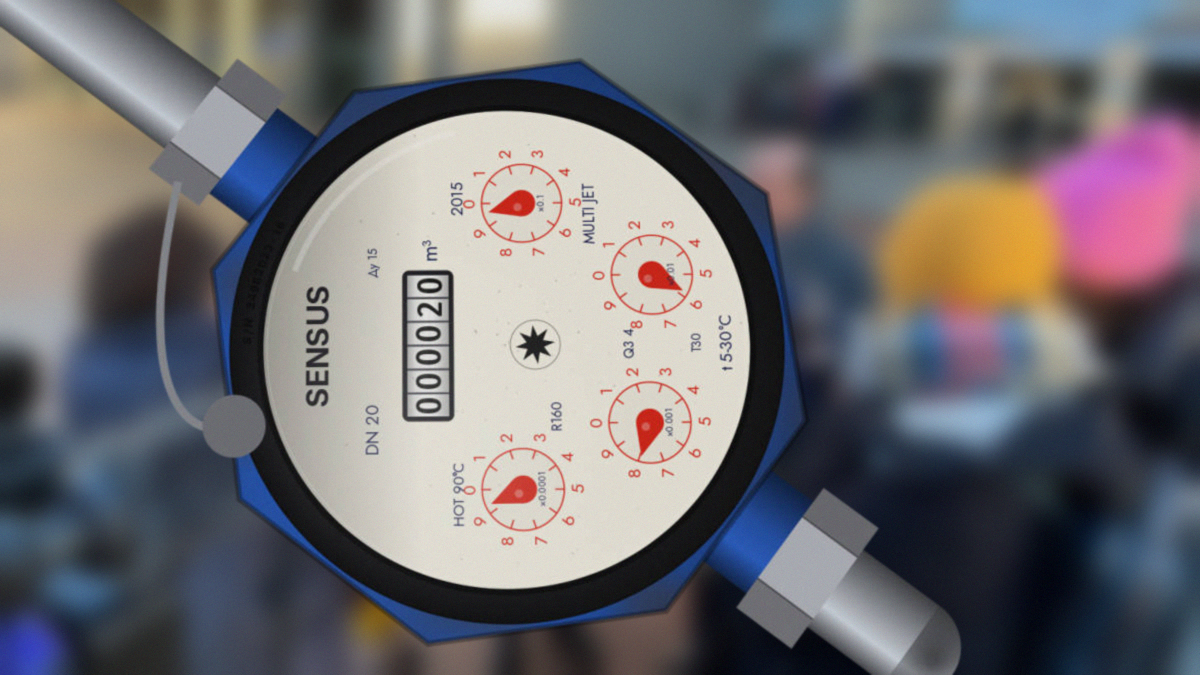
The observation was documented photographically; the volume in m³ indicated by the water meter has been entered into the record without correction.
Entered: 19.9579 m³
